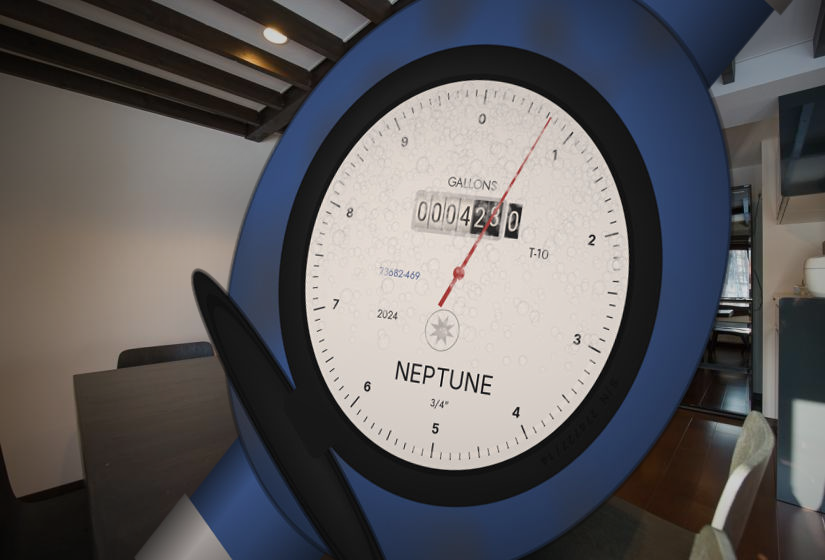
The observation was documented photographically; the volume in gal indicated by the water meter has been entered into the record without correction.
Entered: 4280.7 gal
